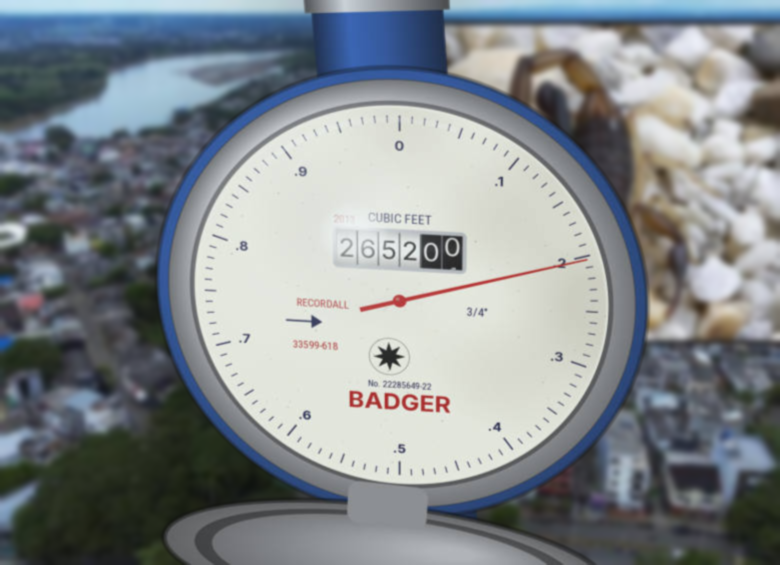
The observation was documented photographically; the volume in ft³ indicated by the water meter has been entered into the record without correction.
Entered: 265200.20 ft³
